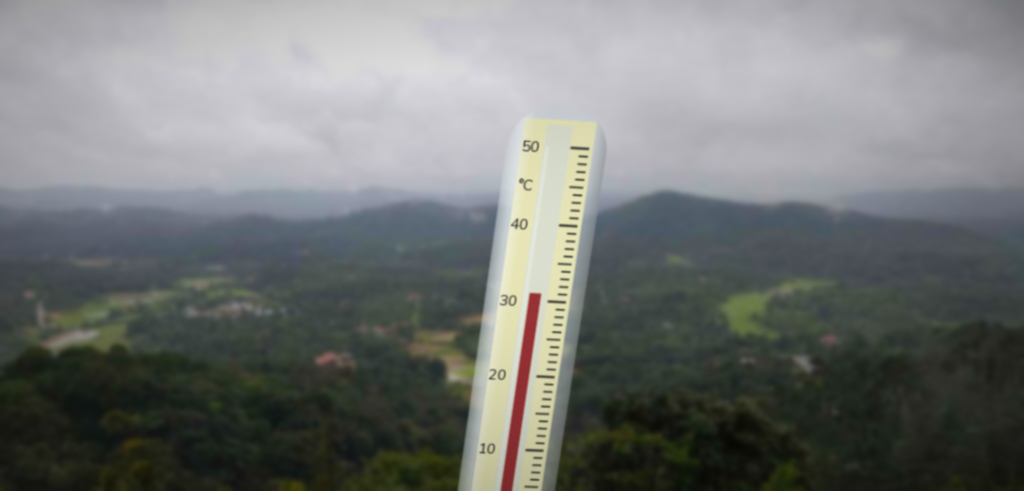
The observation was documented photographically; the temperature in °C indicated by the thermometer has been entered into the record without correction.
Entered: 31 °C
